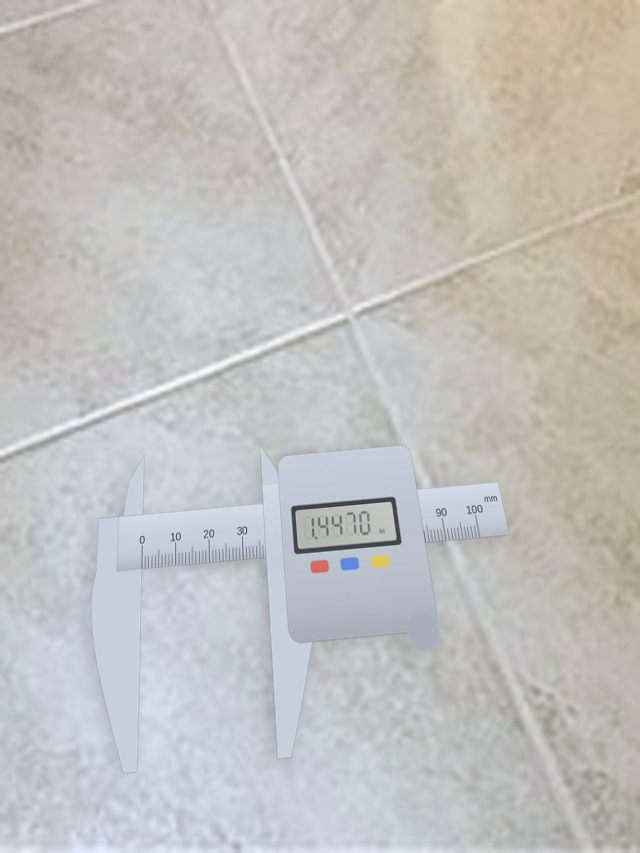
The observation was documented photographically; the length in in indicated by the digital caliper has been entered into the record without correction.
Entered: 1.4470 in
